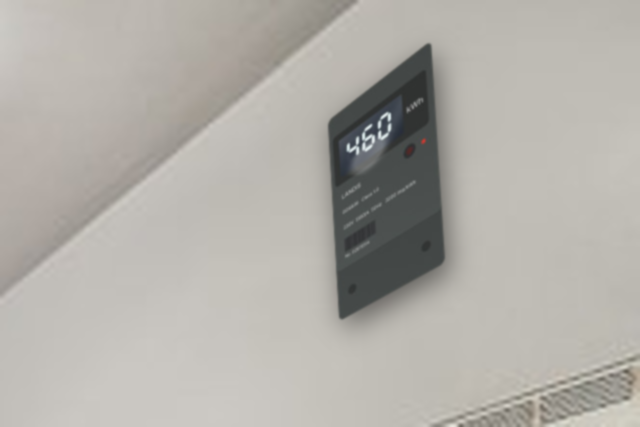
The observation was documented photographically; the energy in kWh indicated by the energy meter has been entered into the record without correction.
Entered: 460 kWh
